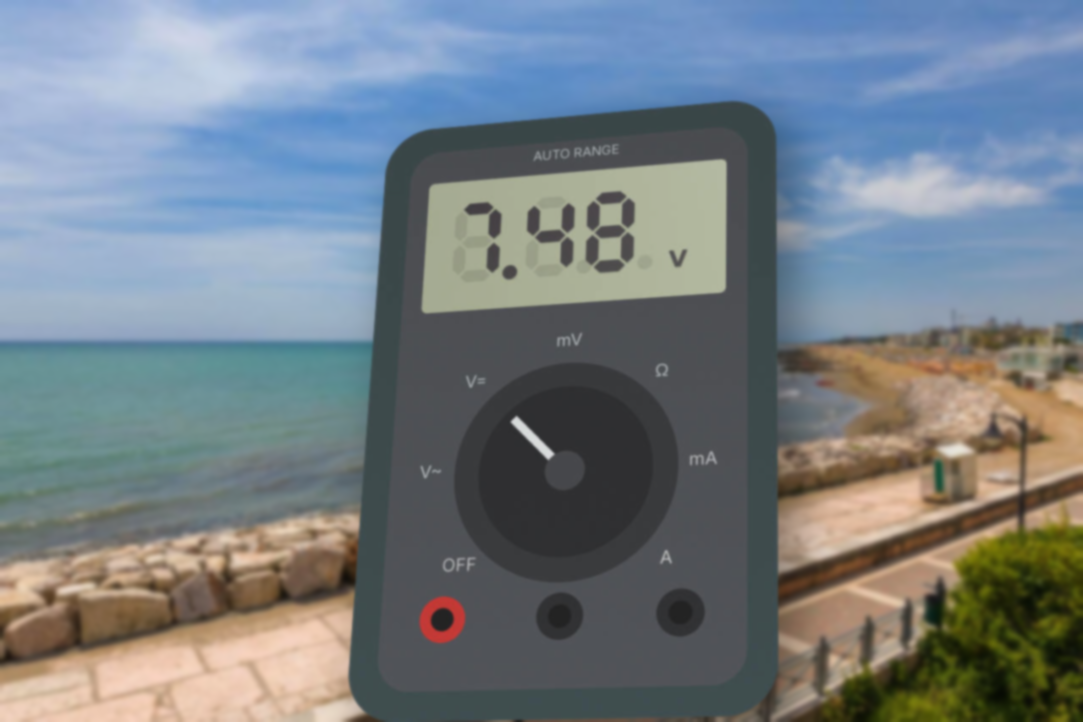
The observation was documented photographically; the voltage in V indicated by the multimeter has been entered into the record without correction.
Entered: 7.48 V
